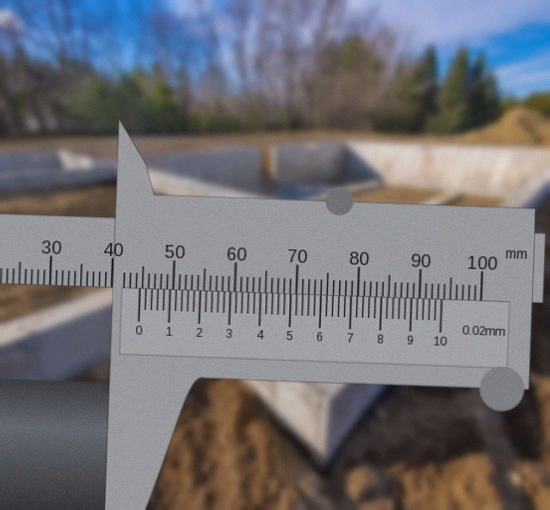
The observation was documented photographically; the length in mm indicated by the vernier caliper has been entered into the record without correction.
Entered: 44.6 mm
